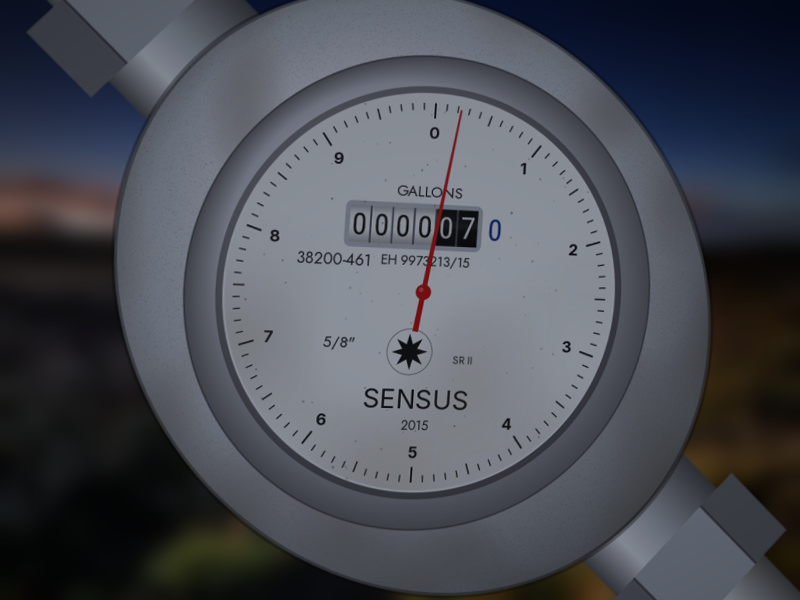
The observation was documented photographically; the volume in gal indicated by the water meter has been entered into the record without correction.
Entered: 70.2 gal
